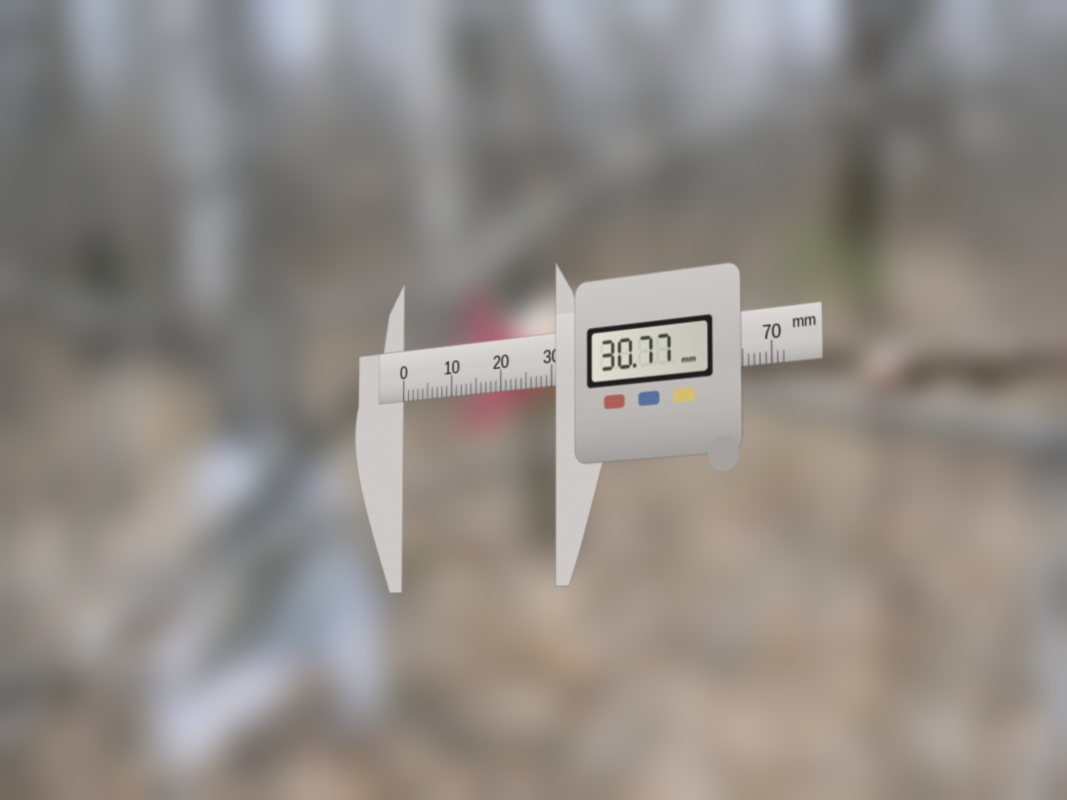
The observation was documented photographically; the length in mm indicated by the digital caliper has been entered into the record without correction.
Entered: 30.77 mm
